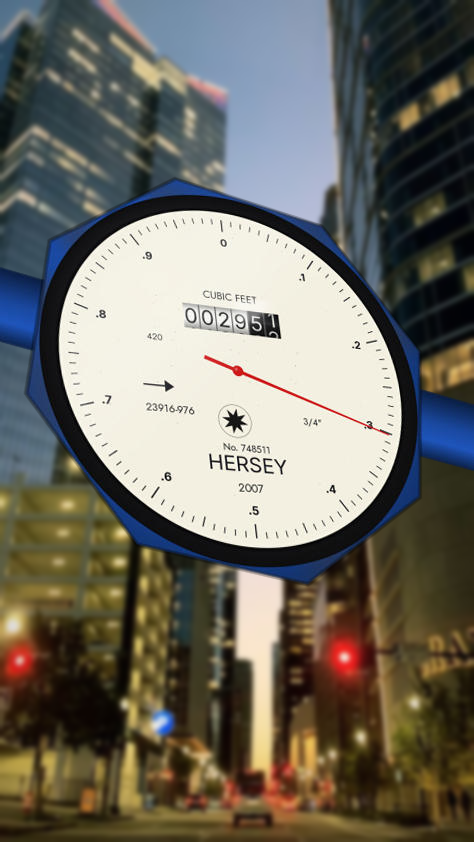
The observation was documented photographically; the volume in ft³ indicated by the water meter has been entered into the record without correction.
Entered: 2951.30 ft³
